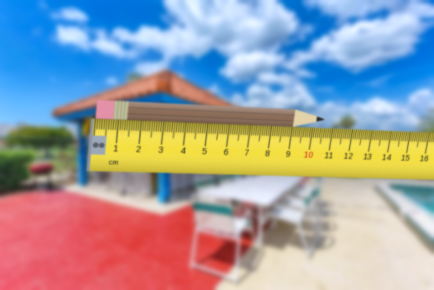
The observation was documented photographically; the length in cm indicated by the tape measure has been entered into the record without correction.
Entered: 10.5 cm
